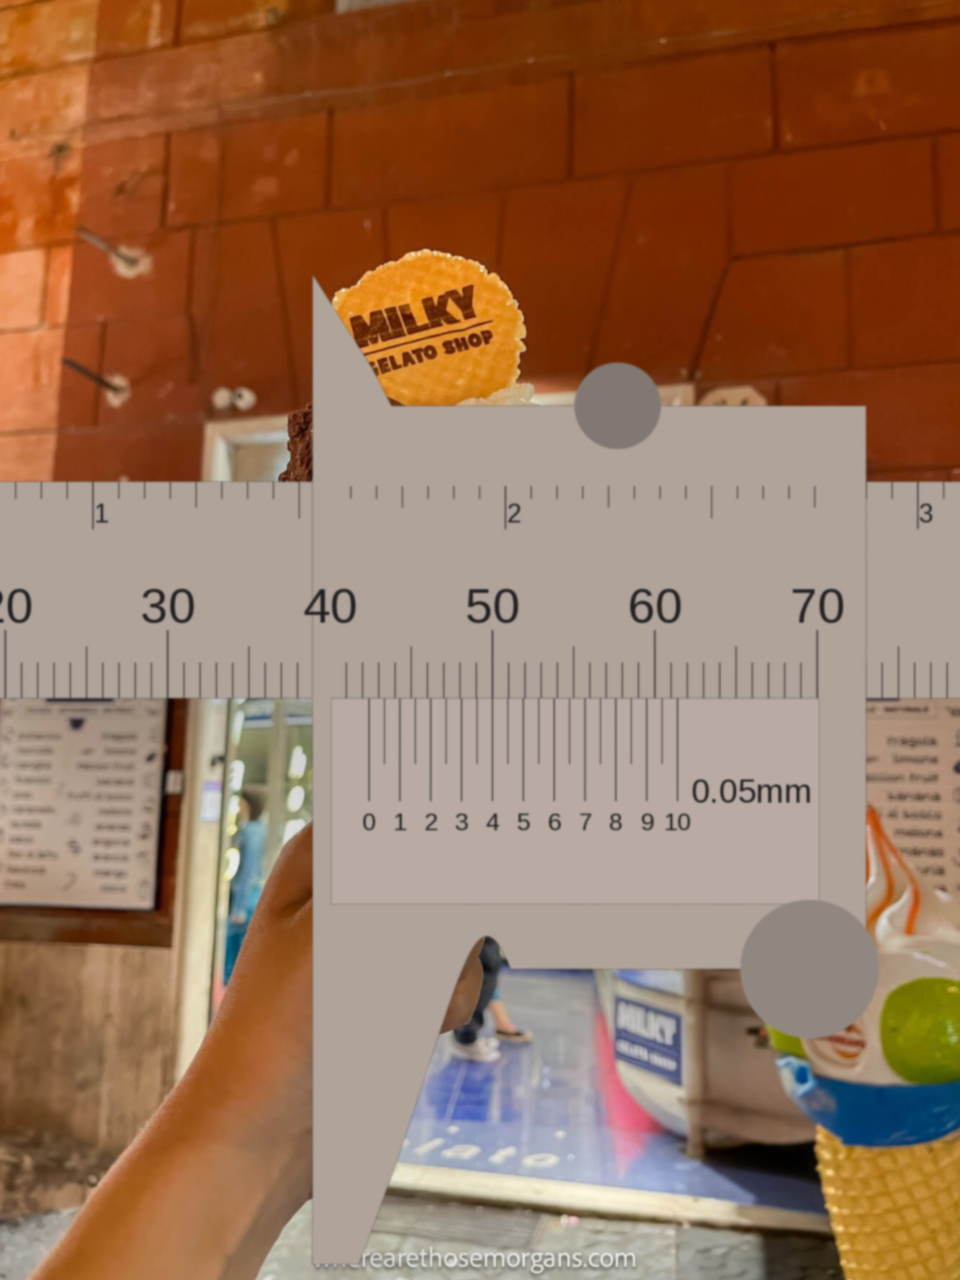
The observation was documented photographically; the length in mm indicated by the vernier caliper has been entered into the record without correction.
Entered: 42.4 mm
